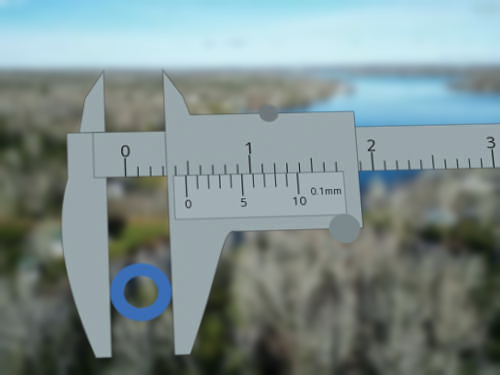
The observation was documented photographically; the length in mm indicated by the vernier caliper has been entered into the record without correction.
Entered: 4.8 mm
